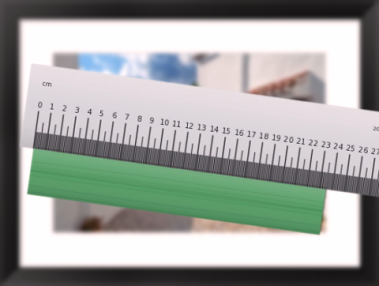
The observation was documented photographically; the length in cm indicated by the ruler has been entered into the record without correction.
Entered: 23.5 cm
